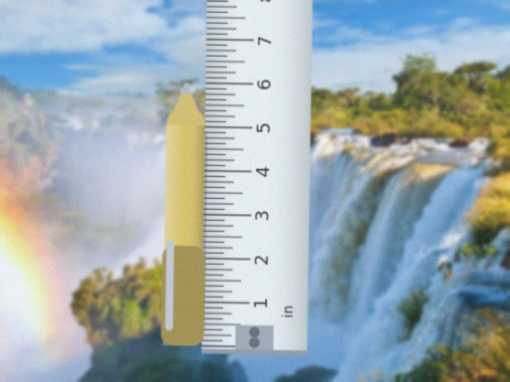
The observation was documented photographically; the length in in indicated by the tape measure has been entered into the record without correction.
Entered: 6 in
